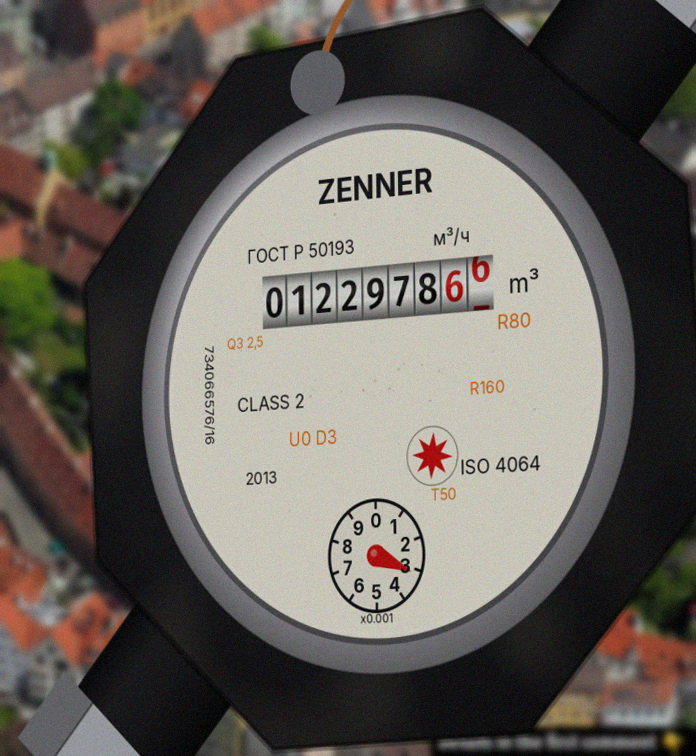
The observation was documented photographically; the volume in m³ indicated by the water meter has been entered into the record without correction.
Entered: 122978.663 m³
